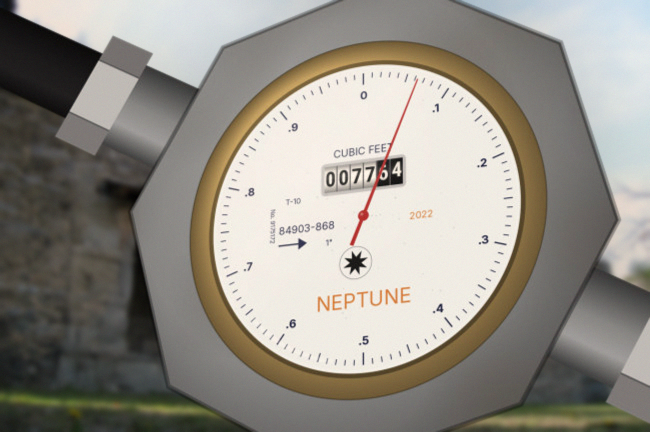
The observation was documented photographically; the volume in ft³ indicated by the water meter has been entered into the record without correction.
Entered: 7764.06 ft³
